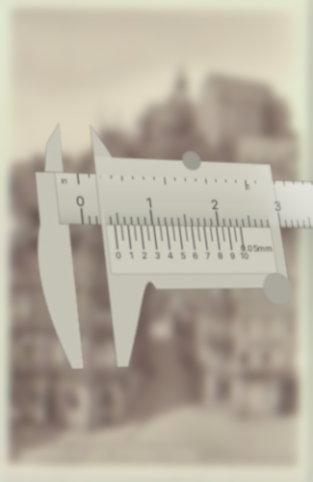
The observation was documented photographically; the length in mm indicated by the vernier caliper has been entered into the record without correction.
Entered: 4.5 mm
